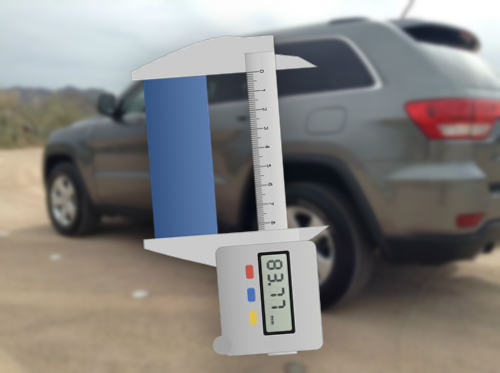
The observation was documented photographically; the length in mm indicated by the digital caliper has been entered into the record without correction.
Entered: 83.77 mm
